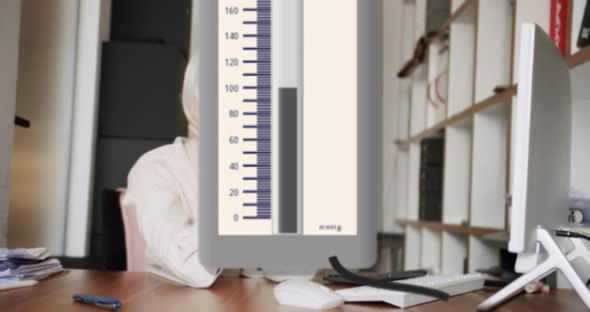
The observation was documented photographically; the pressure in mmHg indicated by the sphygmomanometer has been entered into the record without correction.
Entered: 100 mmHg
